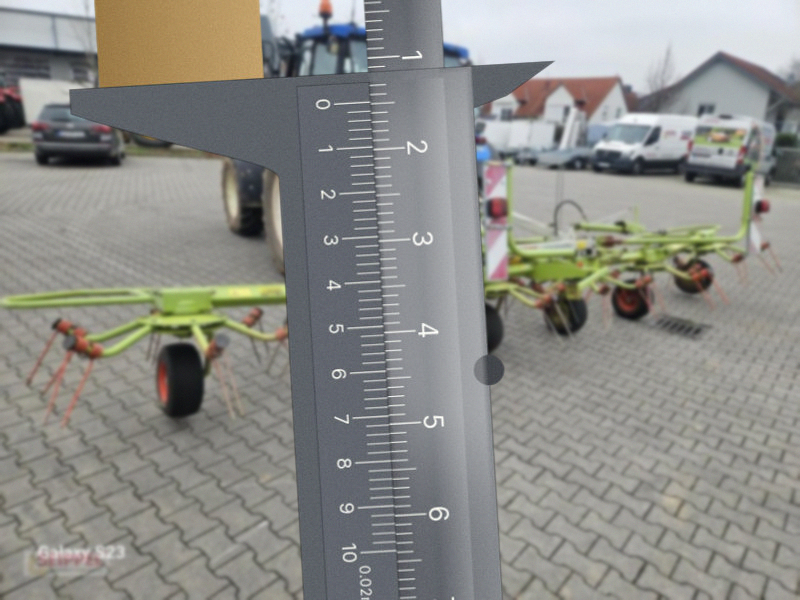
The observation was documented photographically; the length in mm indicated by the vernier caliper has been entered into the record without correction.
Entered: 14.8 mm
